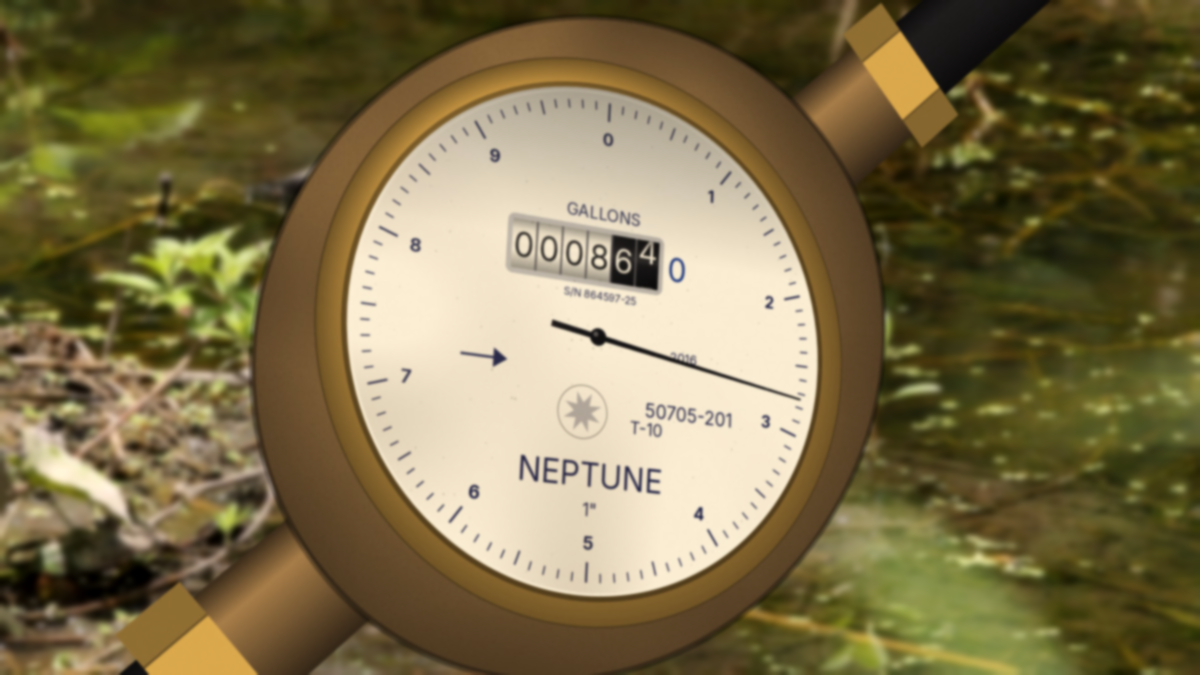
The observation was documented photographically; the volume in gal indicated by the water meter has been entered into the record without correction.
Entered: 8642.7 gal
